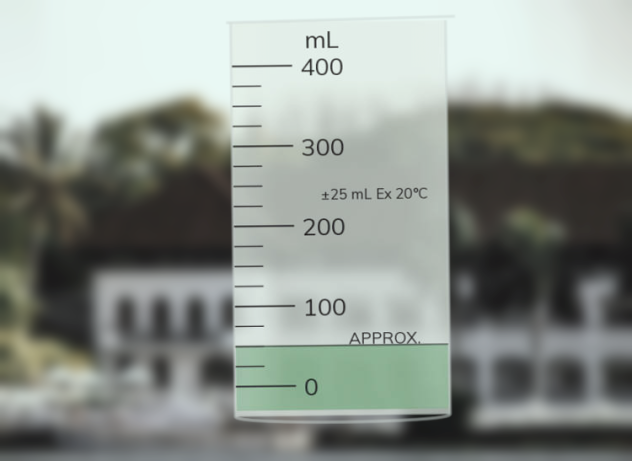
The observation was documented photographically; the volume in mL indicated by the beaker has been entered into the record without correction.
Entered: 50 mL
